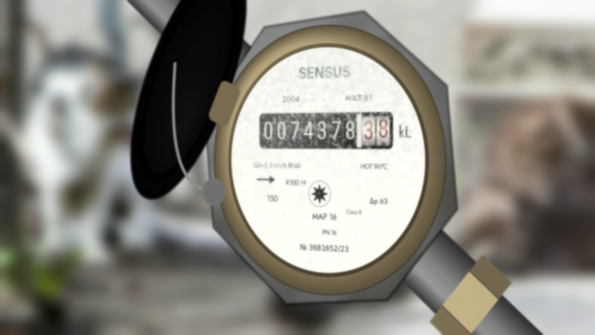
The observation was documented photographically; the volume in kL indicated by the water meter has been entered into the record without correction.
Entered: 74378.38 kL
